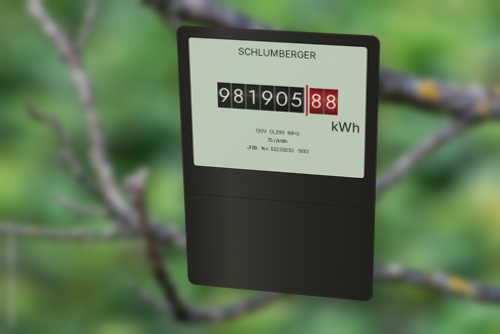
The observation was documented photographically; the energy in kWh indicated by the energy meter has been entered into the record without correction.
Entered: 981905.88 kWh
